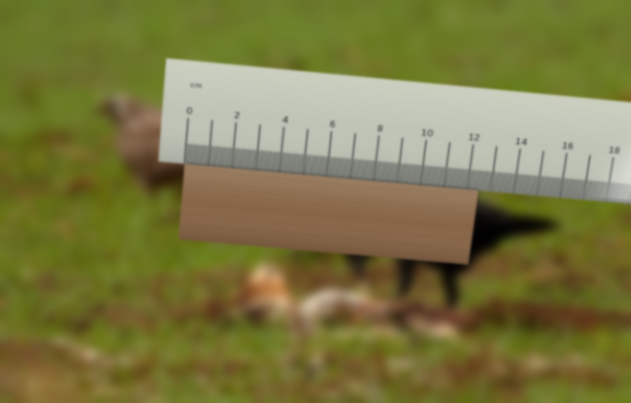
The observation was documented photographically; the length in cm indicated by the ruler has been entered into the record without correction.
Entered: 12.5 cm
